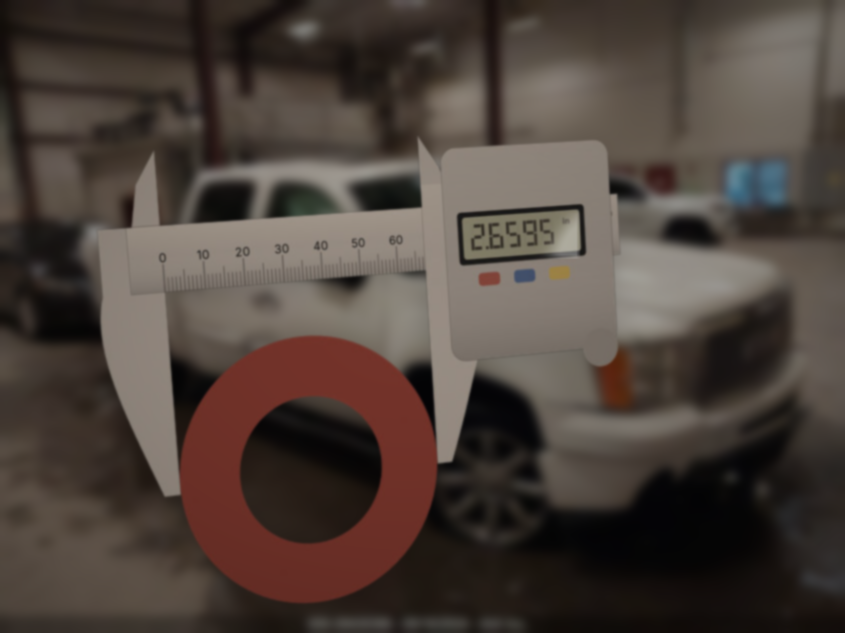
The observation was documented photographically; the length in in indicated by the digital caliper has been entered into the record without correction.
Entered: 2.6595 in
